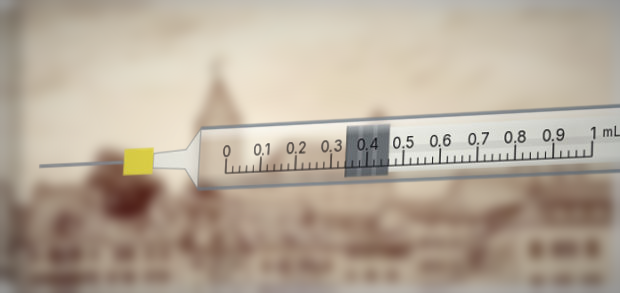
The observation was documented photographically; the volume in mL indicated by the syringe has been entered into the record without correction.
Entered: 0.34 mL
